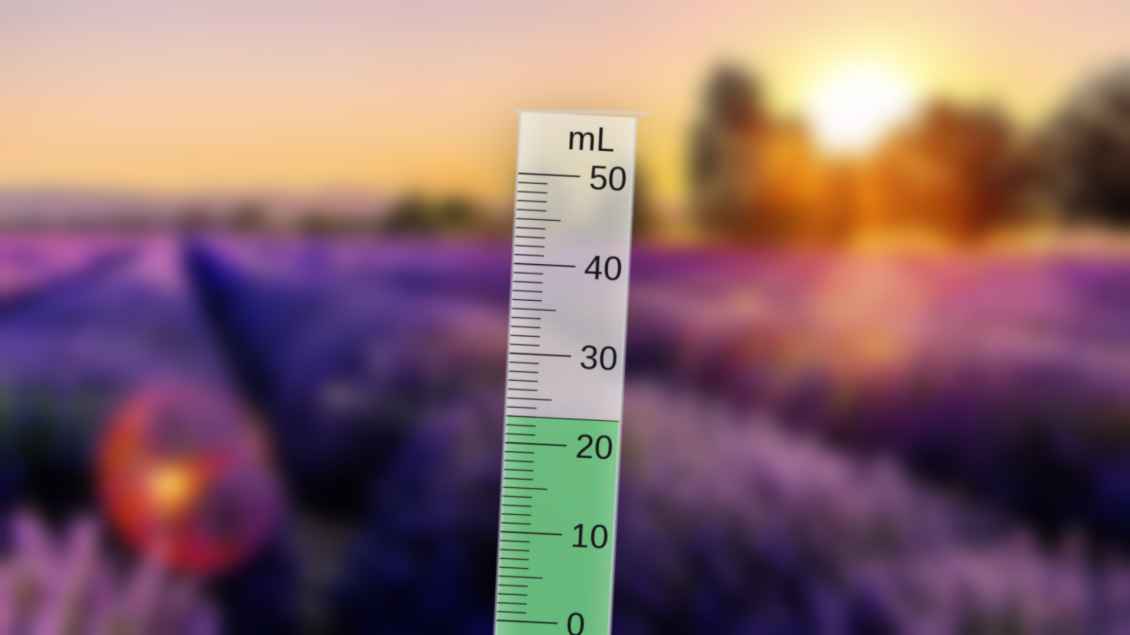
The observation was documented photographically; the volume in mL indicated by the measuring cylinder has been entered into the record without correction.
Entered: 23 mL
